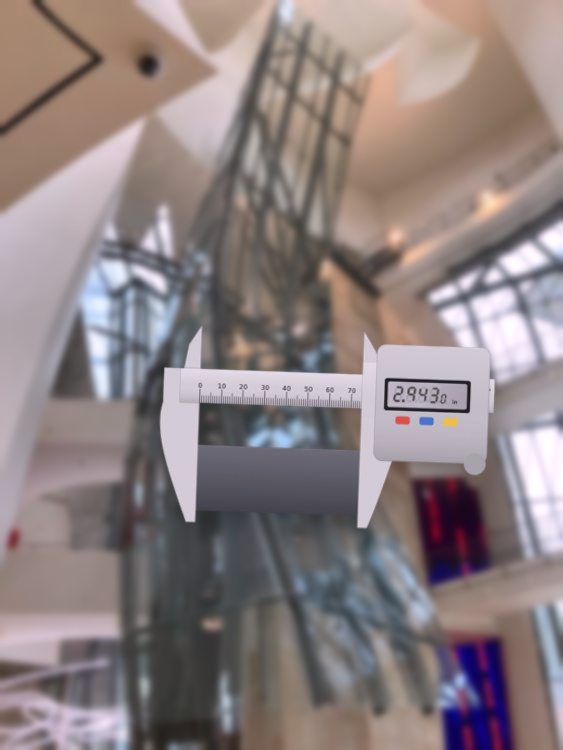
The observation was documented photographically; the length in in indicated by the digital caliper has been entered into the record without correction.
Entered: 2.9430 in
